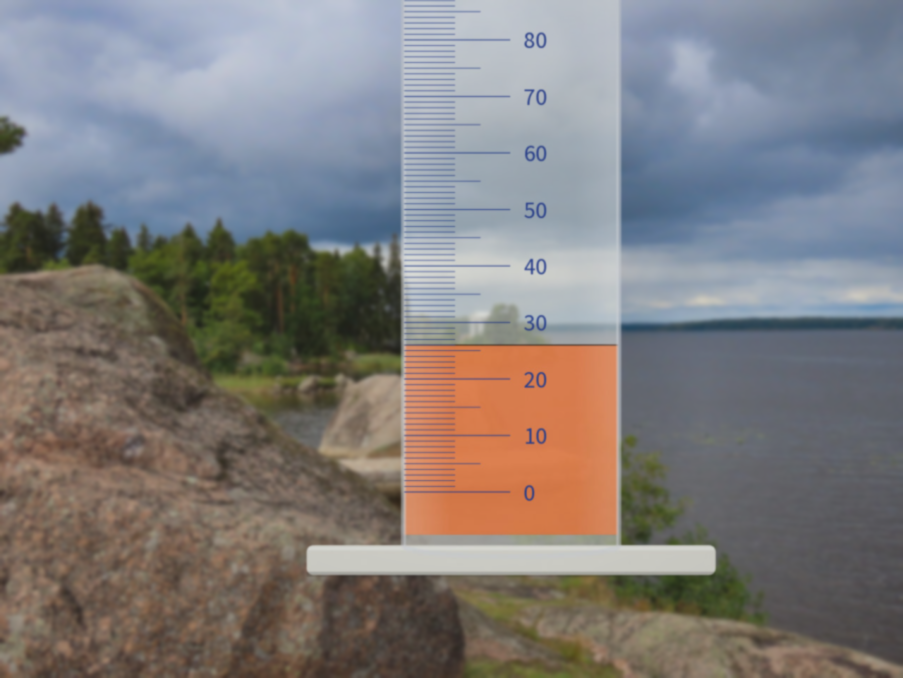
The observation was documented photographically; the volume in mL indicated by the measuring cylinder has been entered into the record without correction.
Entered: 26 mL
